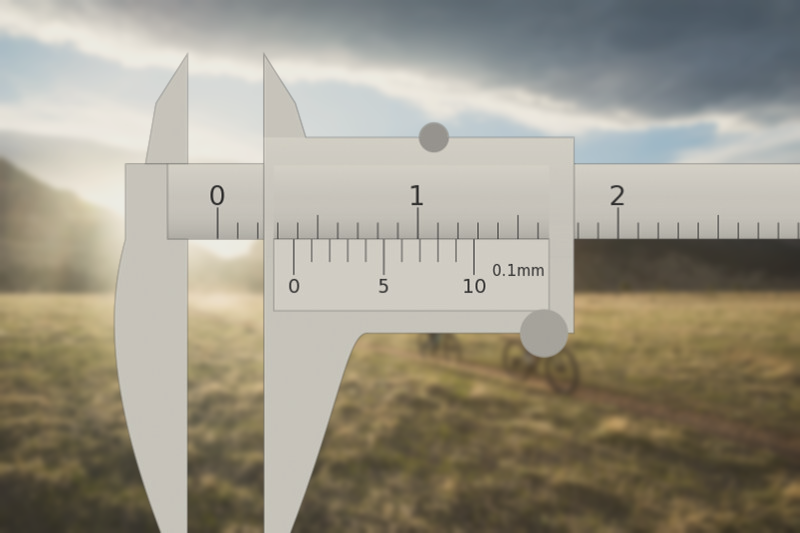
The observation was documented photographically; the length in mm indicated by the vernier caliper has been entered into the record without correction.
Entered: 3.8 mm
